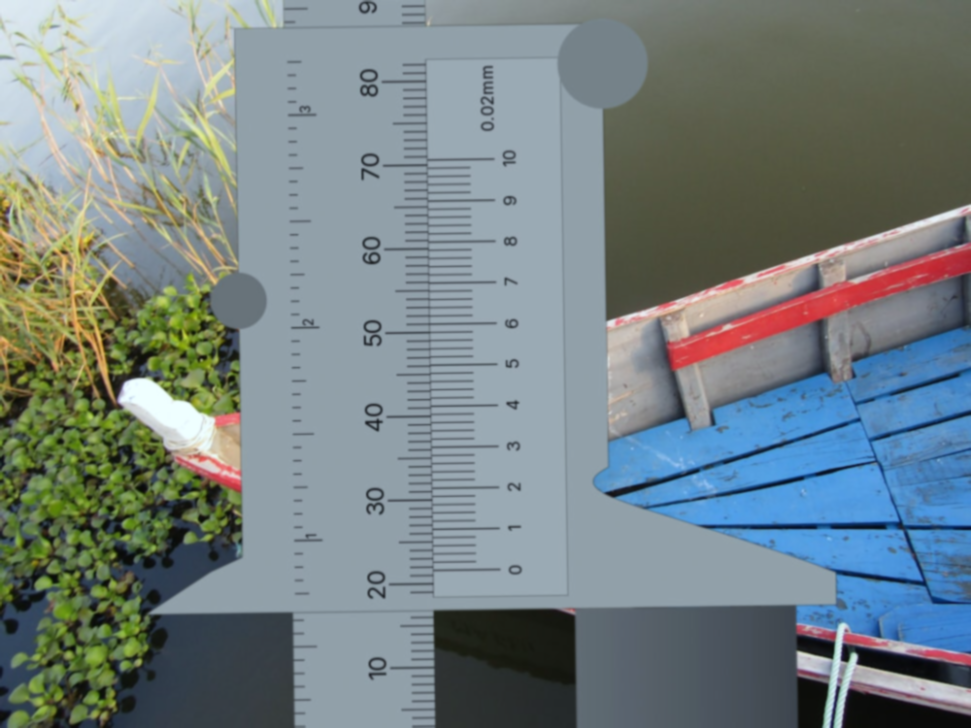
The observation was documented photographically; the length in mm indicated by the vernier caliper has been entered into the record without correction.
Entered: 21.6 mm
